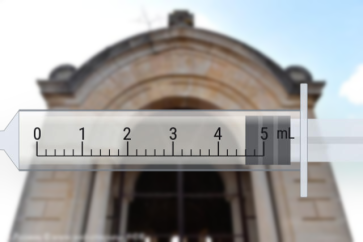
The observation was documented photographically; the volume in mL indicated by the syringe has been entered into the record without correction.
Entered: 4.6 mL
